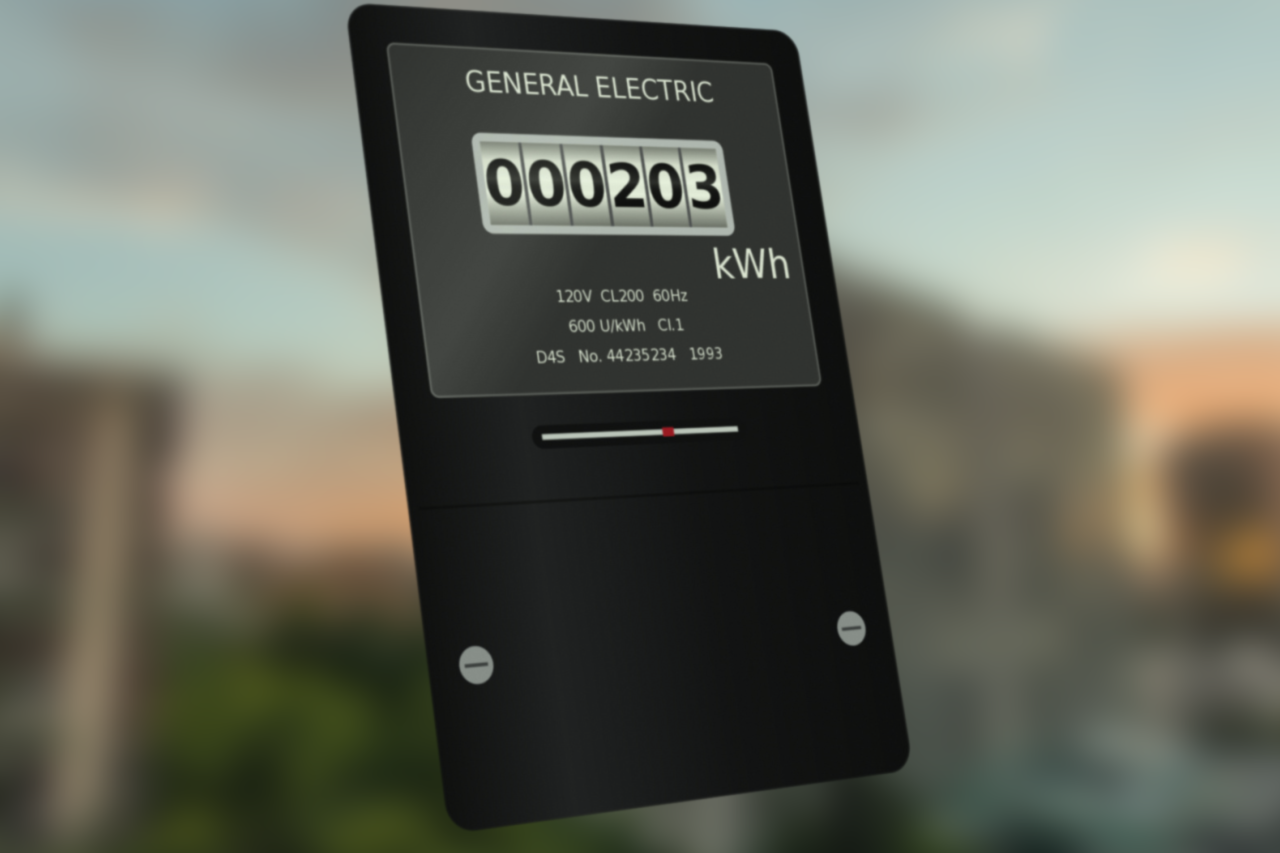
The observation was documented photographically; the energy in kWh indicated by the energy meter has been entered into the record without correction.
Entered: 203 kWh
